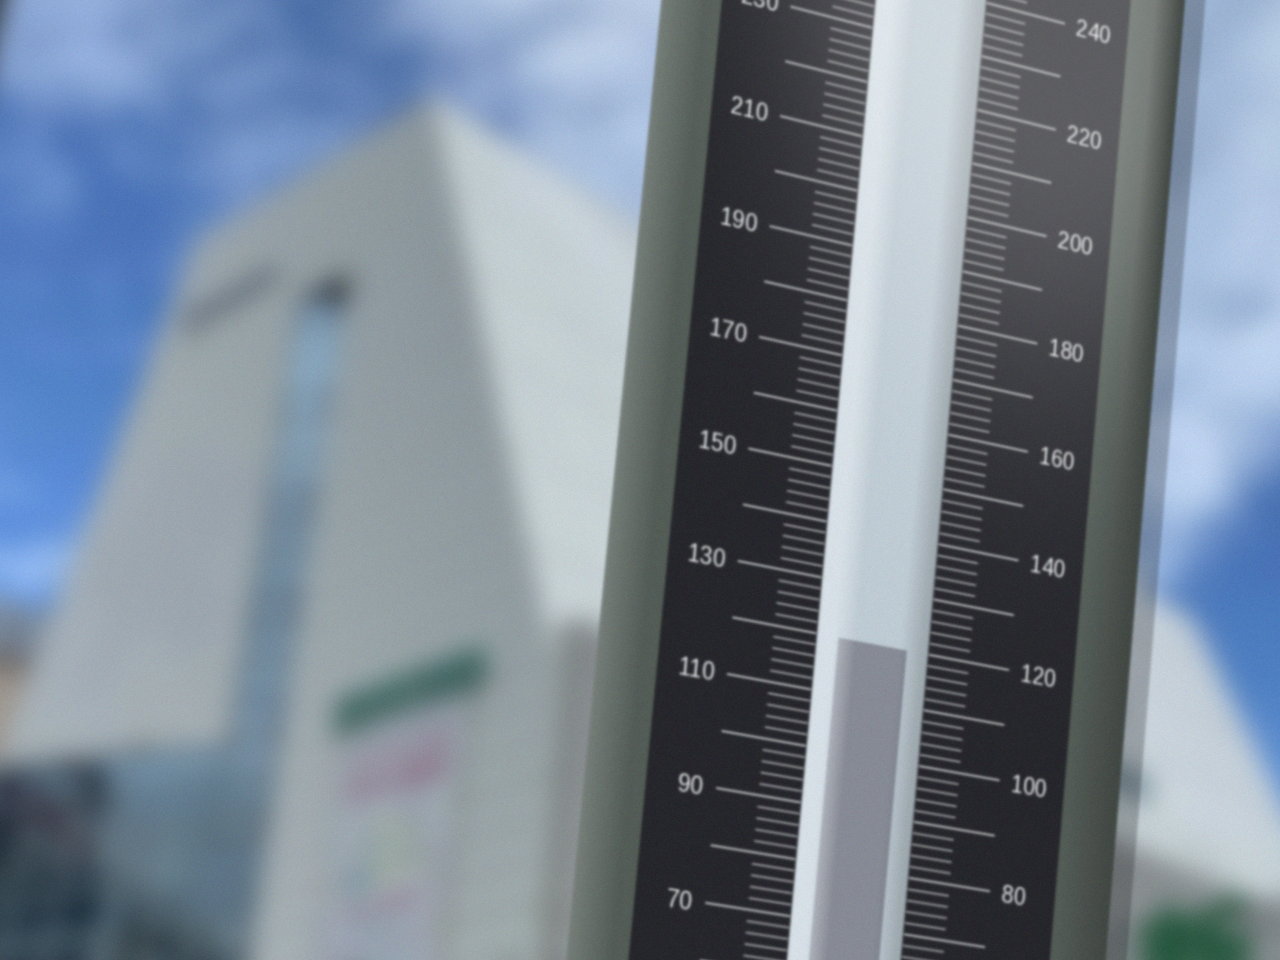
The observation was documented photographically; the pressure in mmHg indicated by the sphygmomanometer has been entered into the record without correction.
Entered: 120 mmHg
